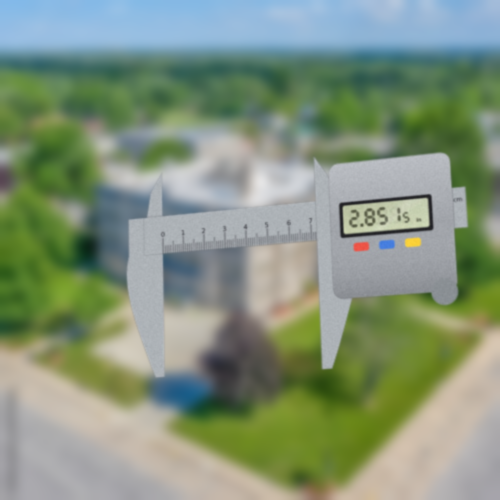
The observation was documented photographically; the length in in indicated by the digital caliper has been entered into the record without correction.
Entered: 2.8515 in
